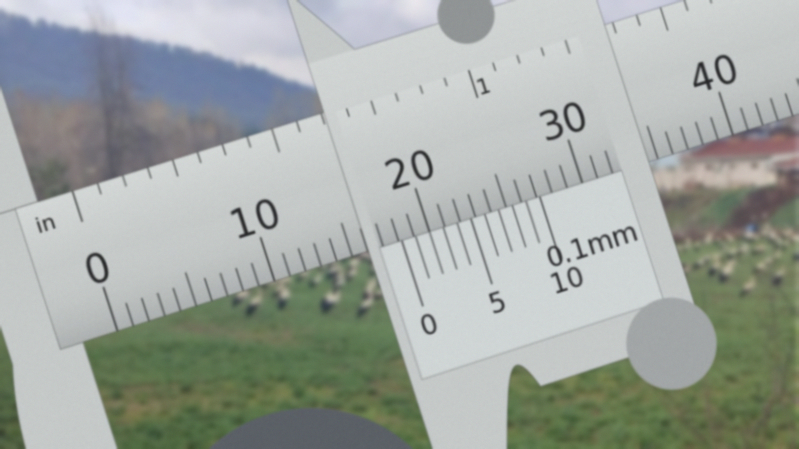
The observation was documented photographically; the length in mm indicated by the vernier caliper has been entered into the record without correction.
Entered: 18.2 mm
